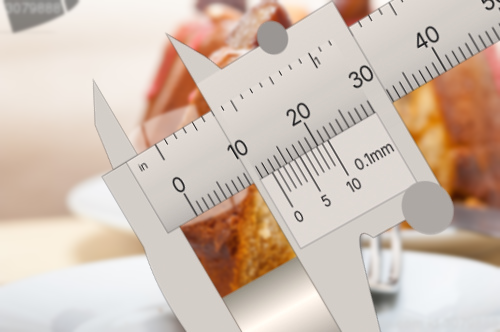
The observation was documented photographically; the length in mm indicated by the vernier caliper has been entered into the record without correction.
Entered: 12.6 mm
